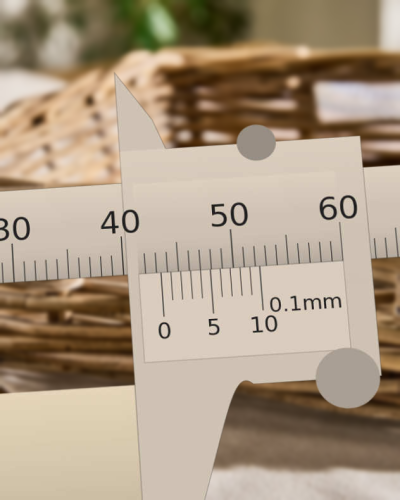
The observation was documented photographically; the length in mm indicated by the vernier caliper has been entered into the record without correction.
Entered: 43.4 mm
